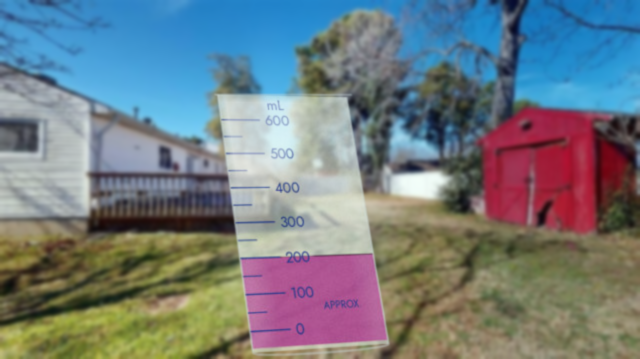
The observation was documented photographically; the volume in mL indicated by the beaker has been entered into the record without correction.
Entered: 200 mL
